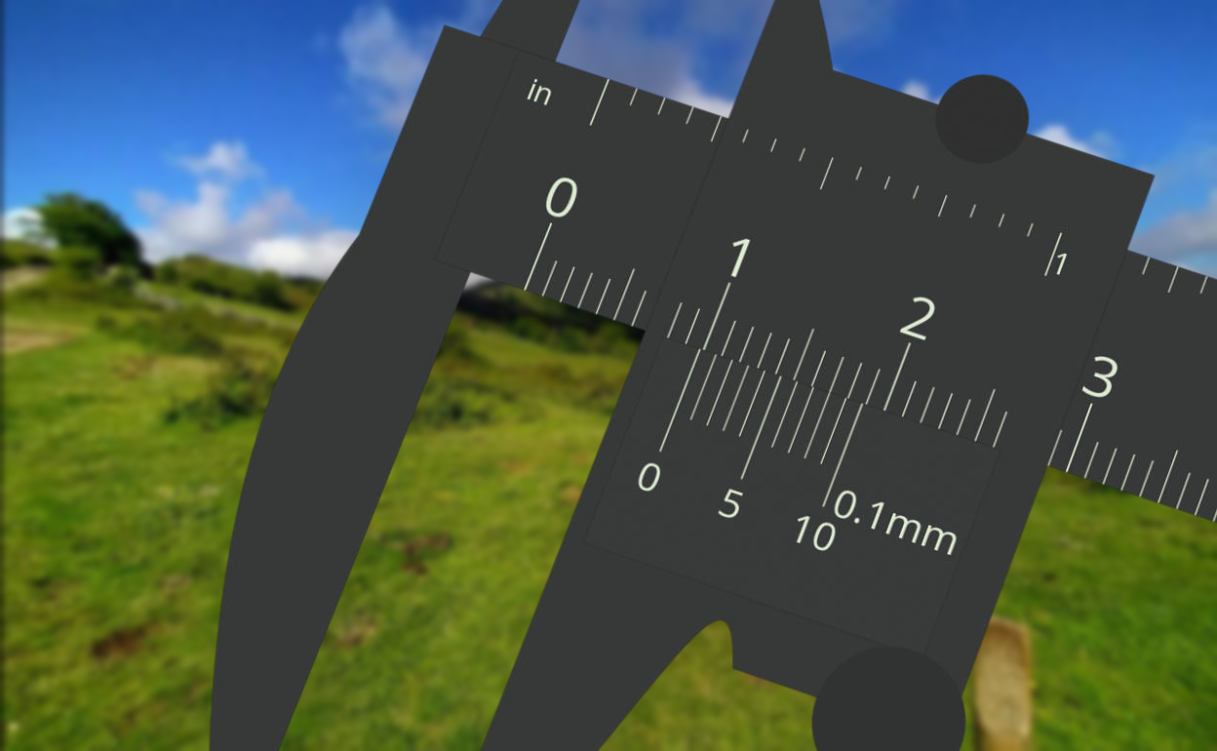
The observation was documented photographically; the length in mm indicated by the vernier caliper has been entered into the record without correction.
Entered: 9.8 mm
